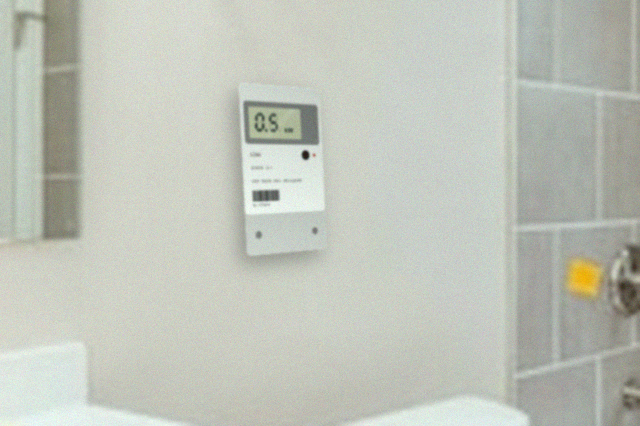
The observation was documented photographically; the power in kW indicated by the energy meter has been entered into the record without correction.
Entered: 0.5 kW
